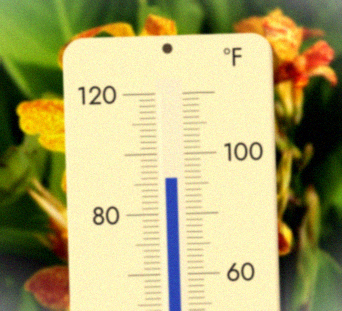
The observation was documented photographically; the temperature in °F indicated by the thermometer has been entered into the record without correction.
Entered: 92 °F
